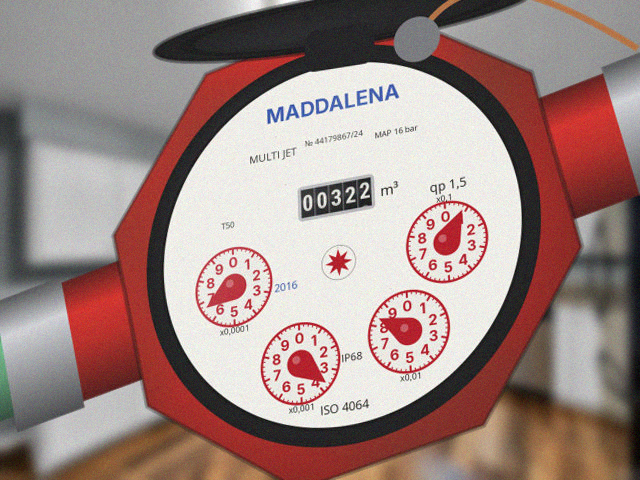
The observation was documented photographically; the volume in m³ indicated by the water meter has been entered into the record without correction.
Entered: 322.0836 m³
